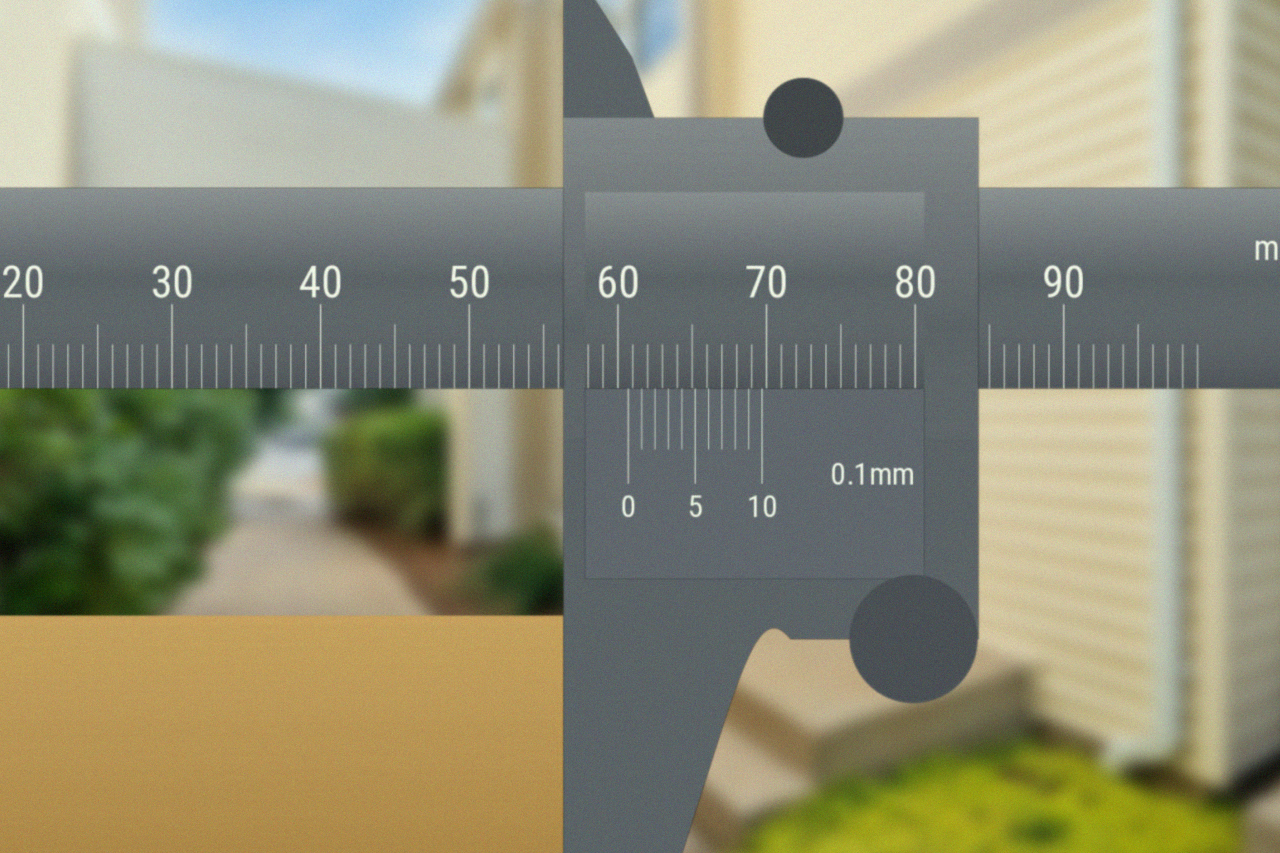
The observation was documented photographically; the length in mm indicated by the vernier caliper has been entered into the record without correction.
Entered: 60.7 mm
